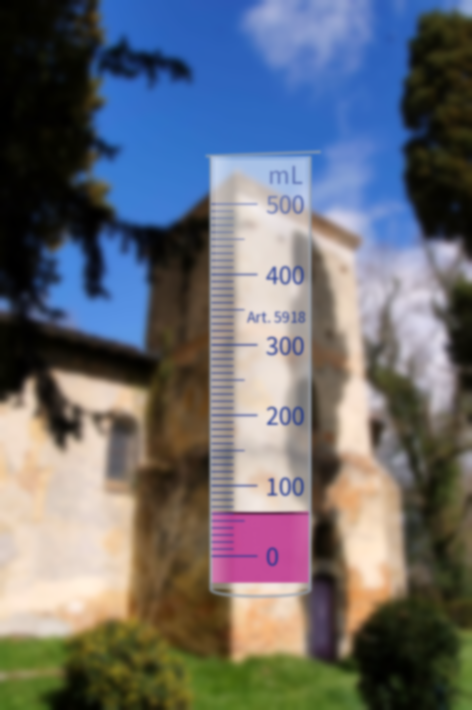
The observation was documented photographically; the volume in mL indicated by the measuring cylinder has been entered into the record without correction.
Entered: 60 mL
